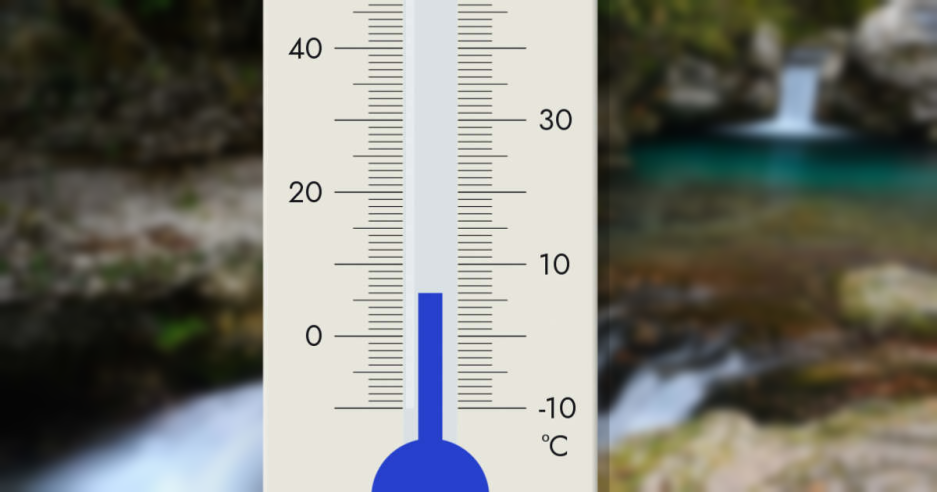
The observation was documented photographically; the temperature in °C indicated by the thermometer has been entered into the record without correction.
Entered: 6 °C
